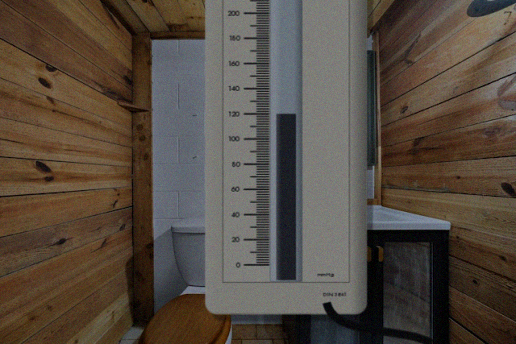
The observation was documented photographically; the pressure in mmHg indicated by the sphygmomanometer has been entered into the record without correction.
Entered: 120 mmHg
